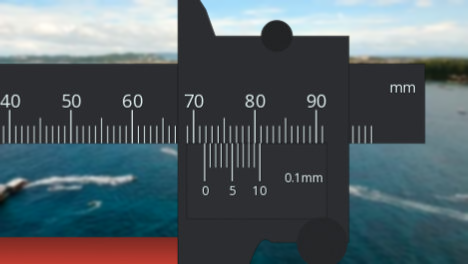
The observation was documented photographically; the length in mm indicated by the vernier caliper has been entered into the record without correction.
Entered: 71.8 mm
